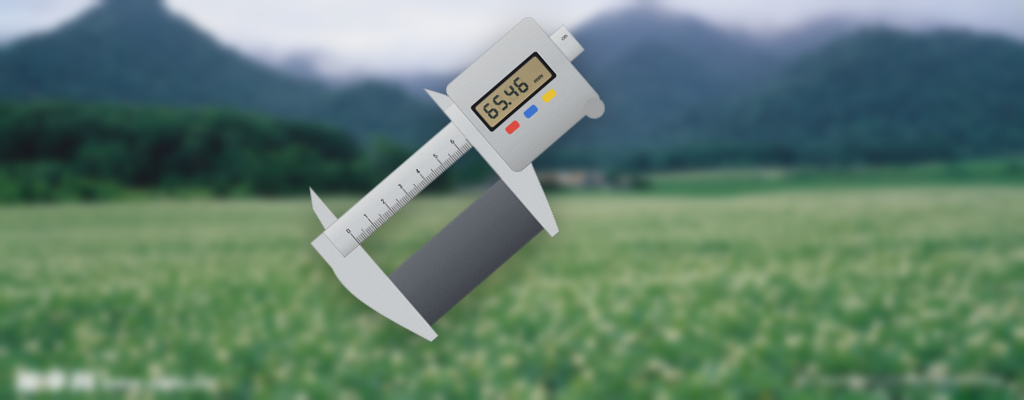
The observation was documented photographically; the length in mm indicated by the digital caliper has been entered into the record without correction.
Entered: 65.46 mm
